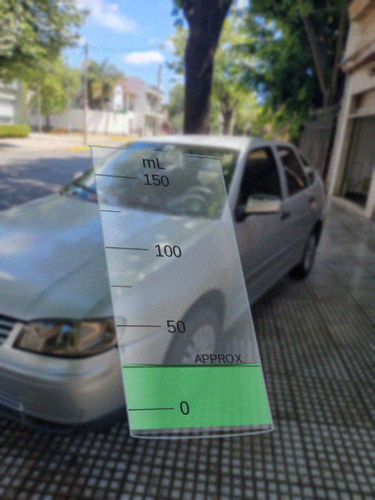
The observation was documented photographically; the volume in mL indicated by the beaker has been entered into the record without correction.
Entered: 25 mL
